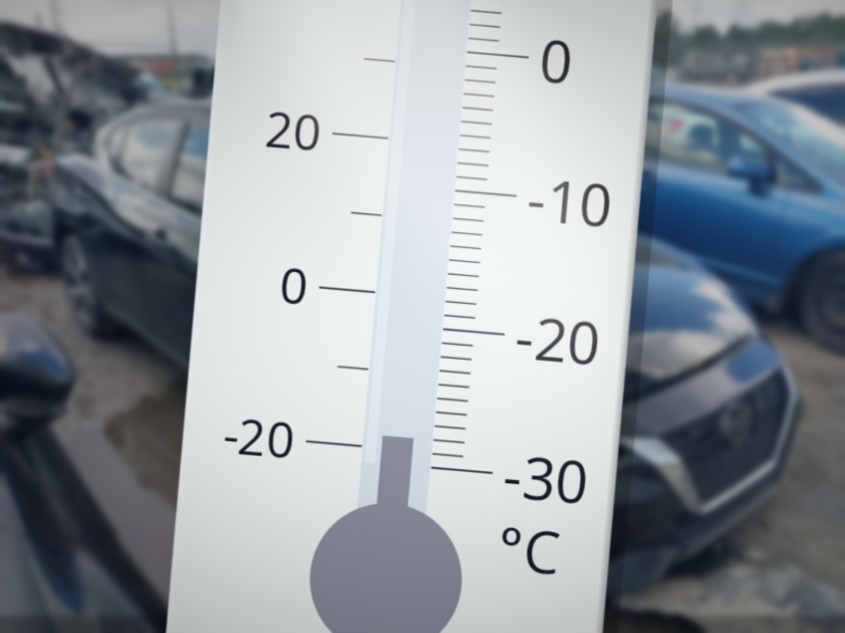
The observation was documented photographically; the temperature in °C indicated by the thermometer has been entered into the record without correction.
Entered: -28 °C
